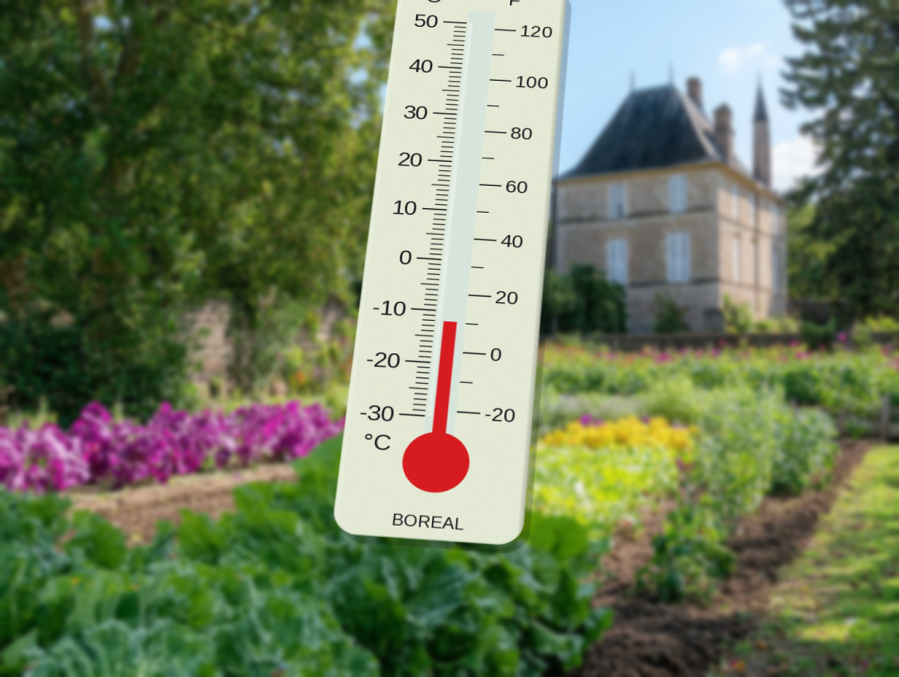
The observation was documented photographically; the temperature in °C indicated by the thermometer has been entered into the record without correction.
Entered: -12 °C
